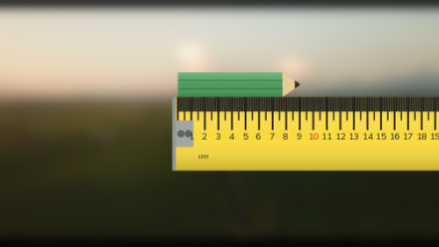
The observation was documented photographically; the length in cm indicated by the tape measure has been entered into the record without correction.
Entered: 9 cm
